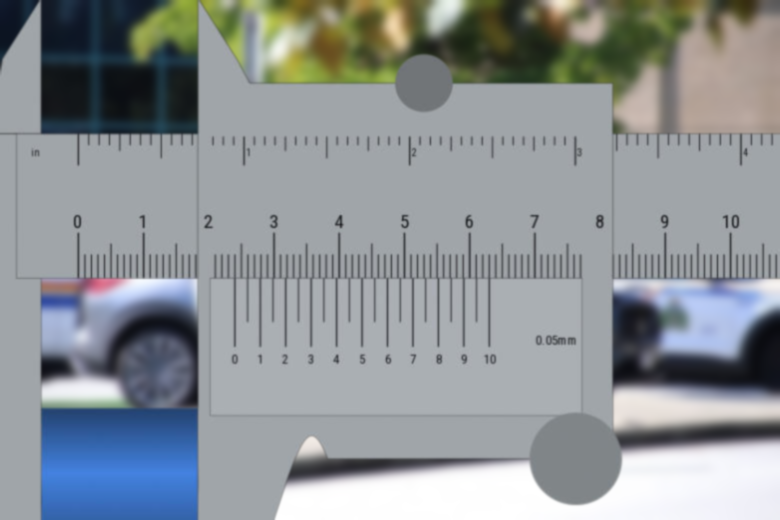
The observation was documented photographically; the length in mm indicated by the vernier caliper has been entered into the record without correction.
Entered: 24.0 mm
